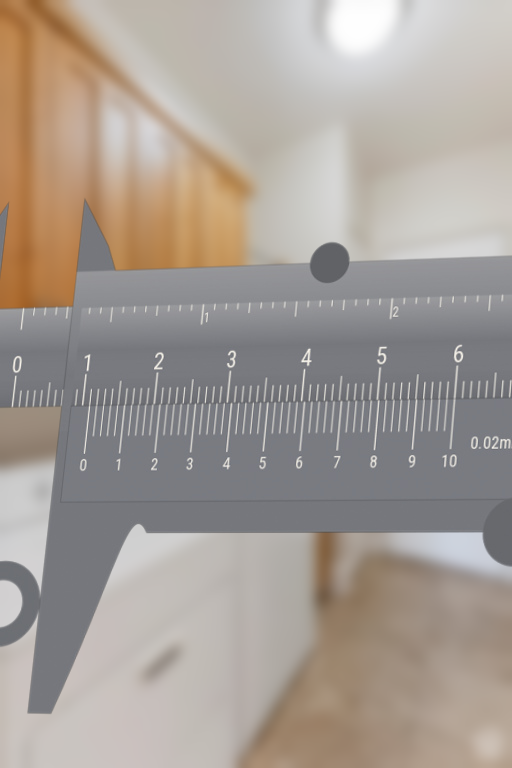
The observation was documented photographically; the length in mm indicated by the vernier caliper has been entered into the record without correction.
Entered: 11.0 mm
